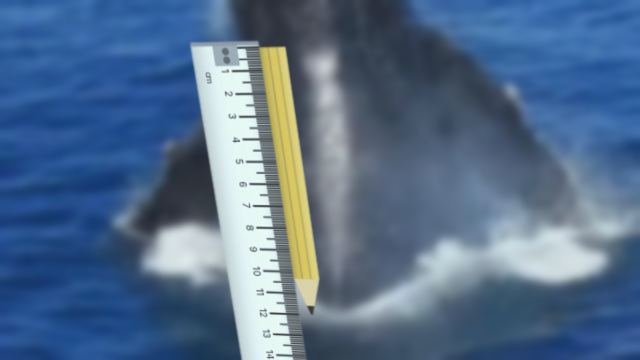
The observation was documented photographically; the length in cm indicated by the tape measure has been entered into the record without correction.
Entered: 12 cm
